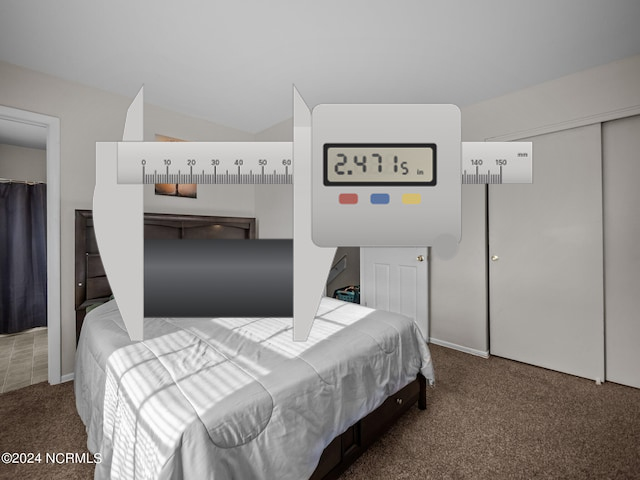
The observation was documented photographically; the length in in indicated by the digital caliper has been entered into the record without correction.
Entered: 2.4715 in
